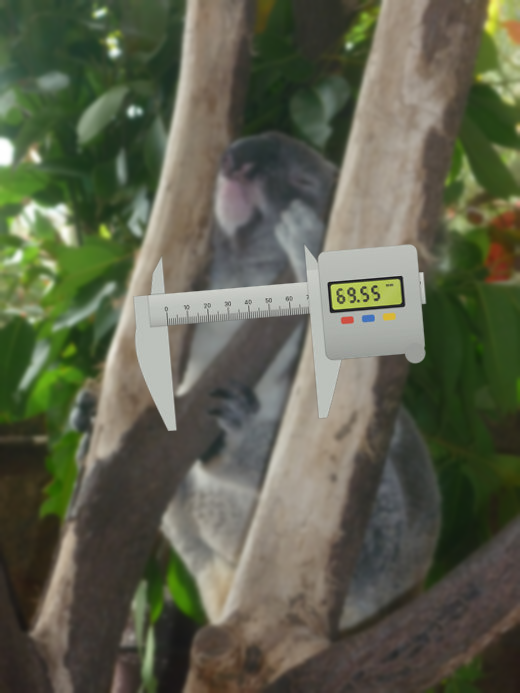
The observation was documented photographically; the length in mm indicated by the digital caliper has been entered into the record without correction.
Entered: 69.55 mm
